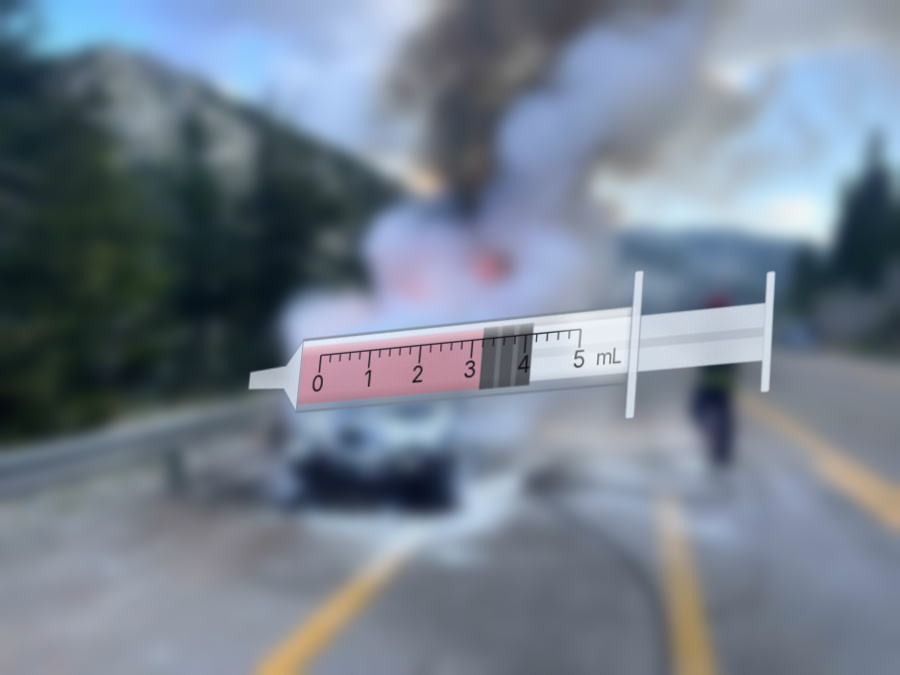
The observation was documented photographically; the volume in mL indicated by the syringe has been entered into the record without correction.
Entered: 3.2 mL
